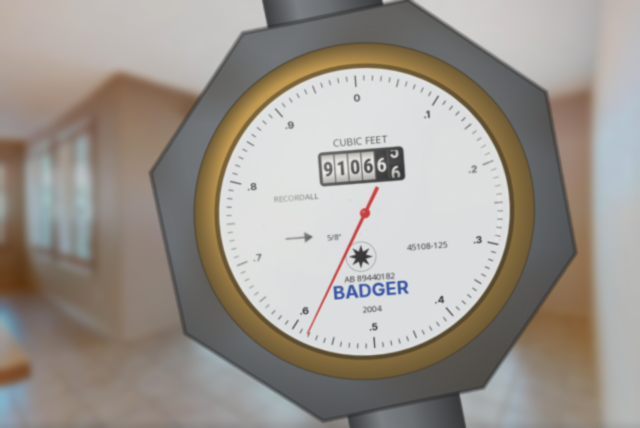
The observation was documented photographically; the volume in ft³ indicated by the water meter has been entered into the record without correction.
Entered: 910665.58 ft³
